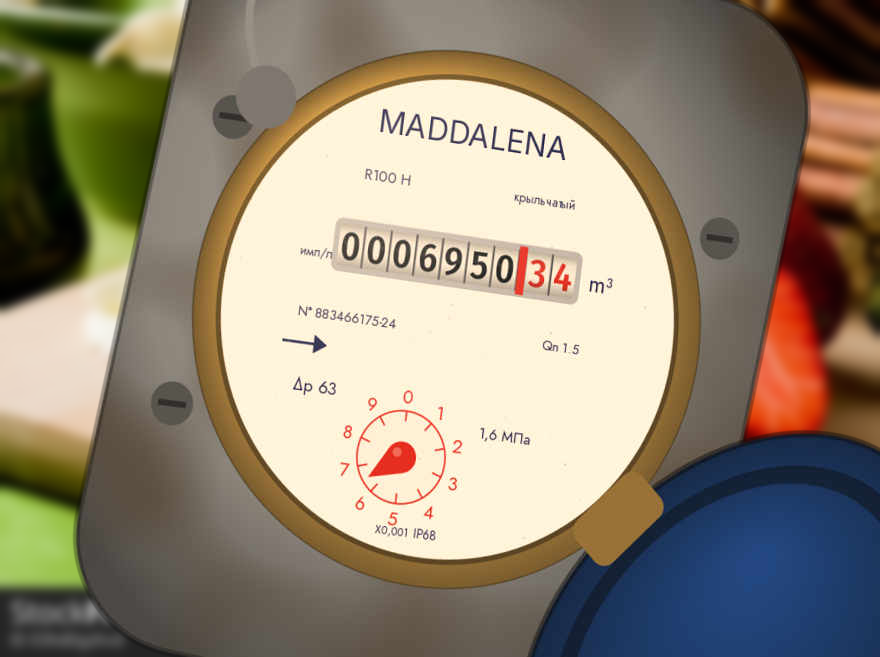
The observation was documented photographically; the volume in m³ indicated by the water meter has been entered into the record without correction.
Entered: 6950.346 m³
